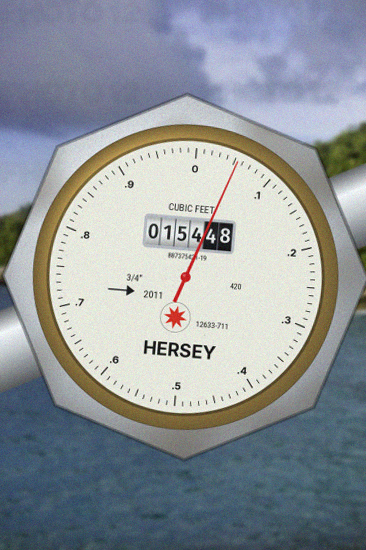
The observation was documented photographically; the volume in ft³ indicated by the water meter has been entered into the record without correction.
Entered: 15448.05 ft³
